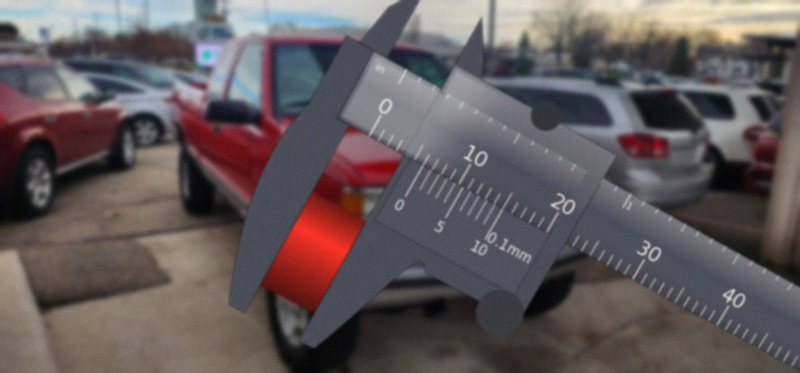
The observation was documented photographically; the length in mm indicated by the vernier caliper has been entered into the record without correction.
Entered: 6.0 mm
